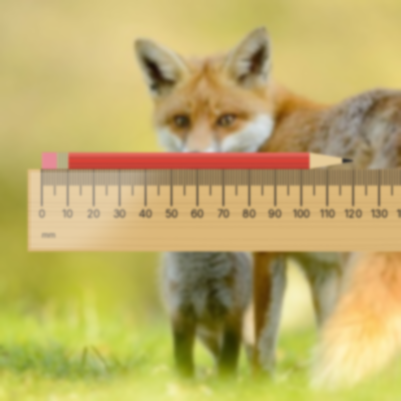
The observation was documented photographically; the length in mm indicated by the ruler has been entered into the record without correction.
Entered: 120 mm
